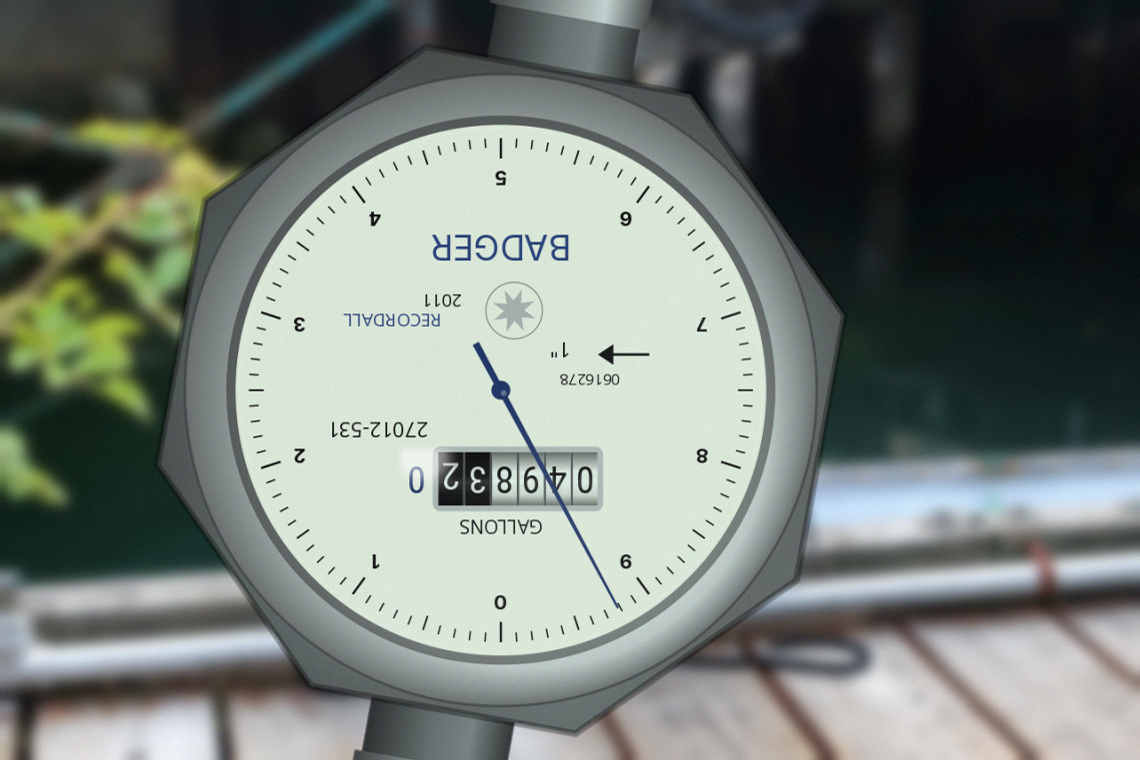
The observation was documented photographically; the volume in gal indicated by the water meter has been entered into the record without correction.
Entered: 498319.2 gal
